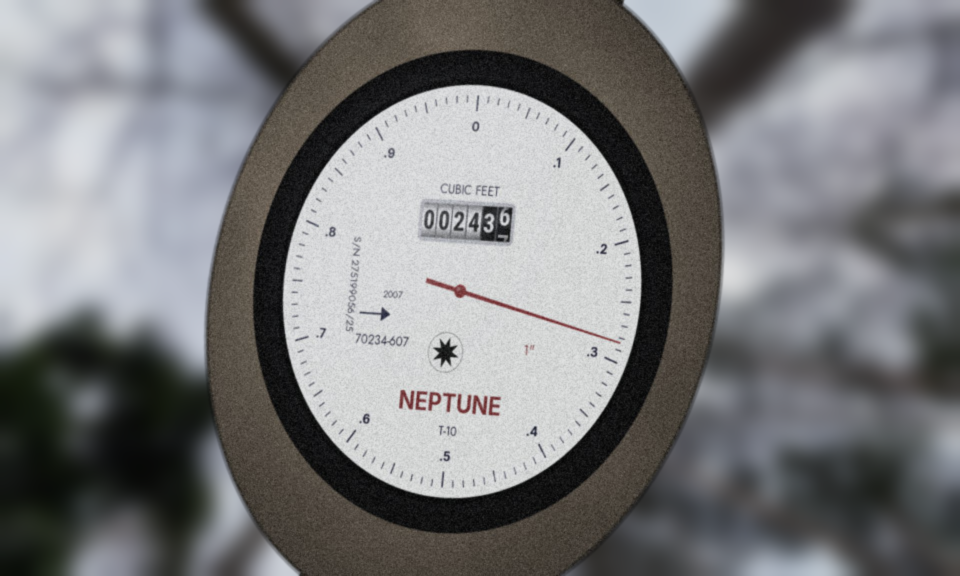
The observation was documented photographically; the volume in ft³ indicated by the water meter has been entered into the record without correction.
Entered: 2436.28 ft³
